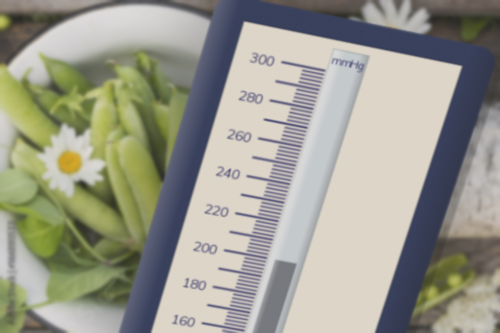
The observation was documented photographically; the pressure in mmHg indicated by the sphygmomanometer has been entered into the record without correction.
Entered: 200 mmHg
